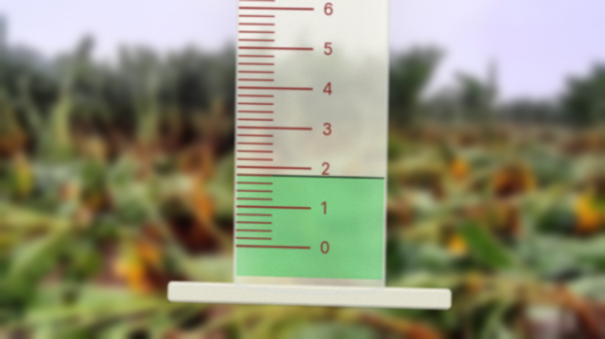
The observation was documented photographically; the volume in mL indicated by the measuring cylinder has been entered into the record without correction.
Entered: 1.8 mL
